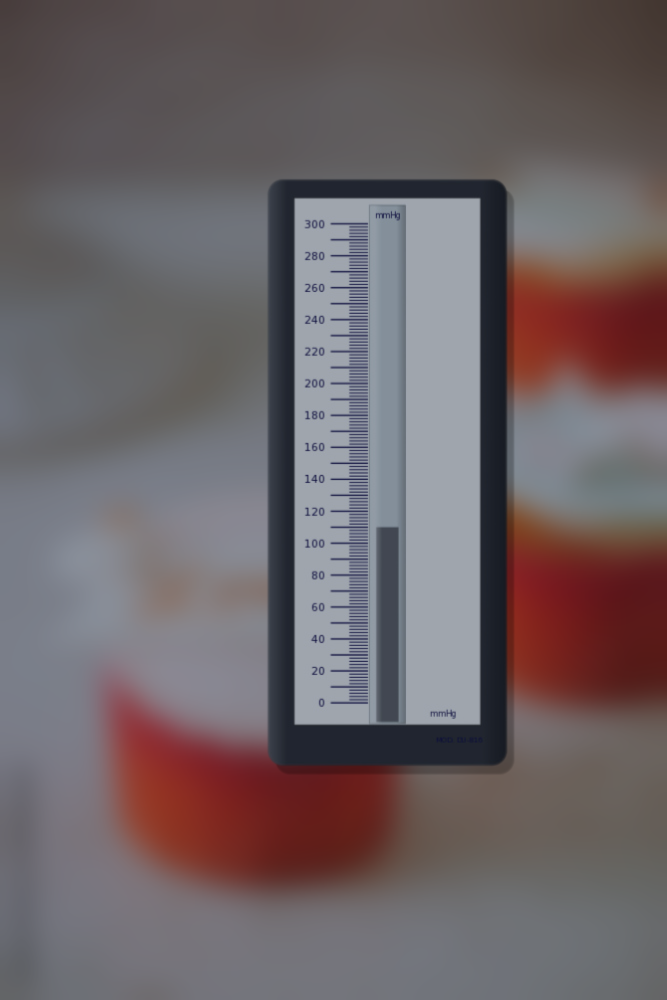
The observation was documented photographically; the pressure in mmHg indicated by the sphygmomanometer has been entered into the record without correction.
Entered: 110 mmHg
